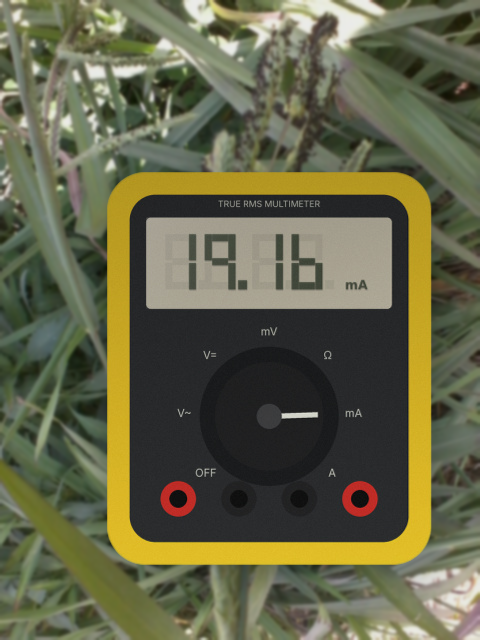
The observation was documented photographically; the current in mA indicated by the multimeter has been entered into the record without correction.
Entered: 19.16 mA
